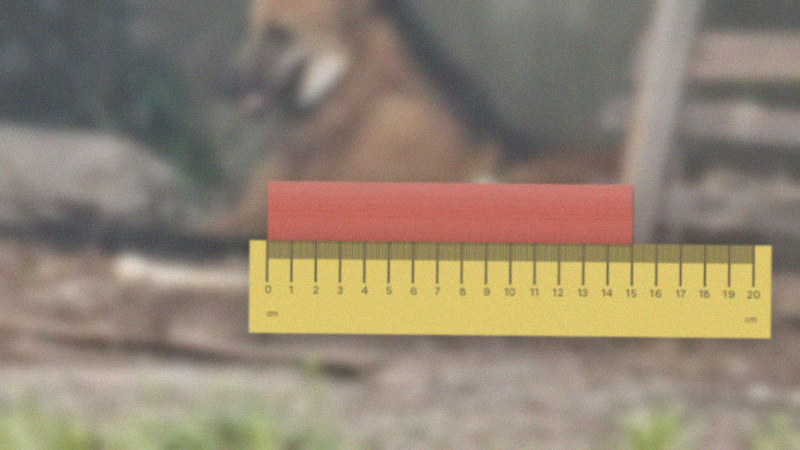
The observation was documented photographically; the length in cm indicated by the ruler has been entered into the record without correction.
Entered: 15 cm
